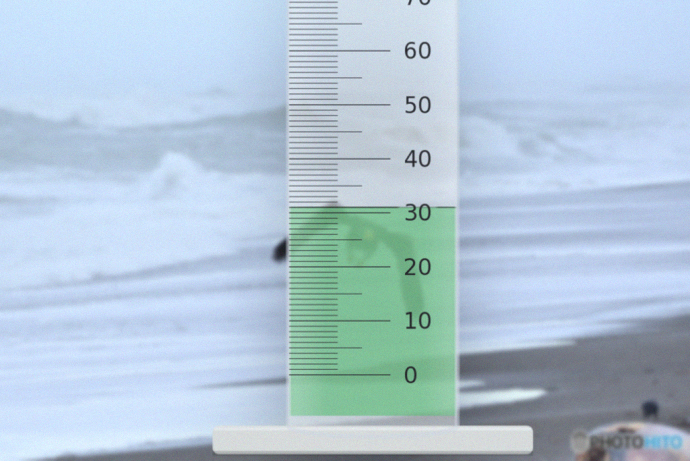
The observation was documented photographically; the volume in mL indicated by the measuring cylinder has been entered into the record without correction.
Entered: 31 mL
